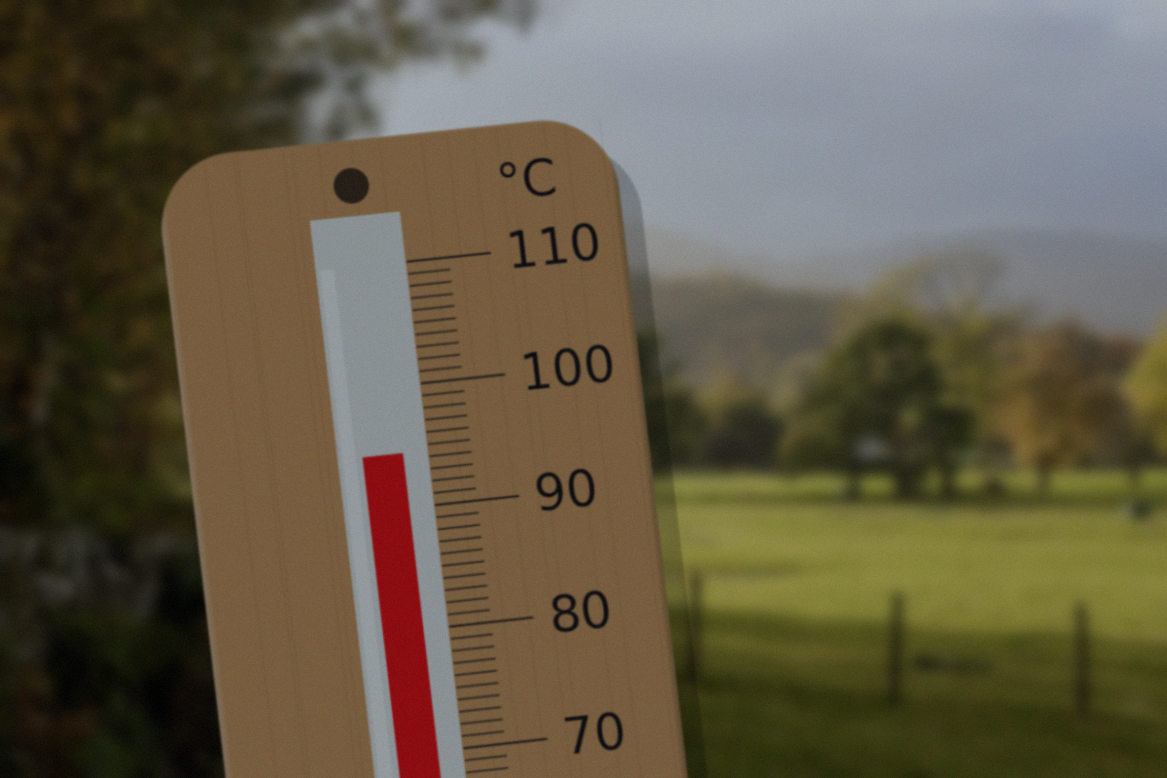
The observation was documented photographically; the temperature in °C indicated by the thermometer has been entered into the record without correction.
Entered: 94.5 °C
